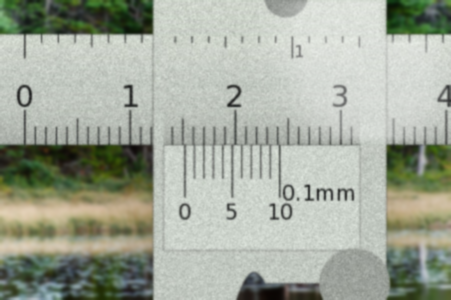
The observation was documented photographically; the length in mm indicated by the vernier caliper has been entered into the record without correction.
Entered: 15.2 mm
